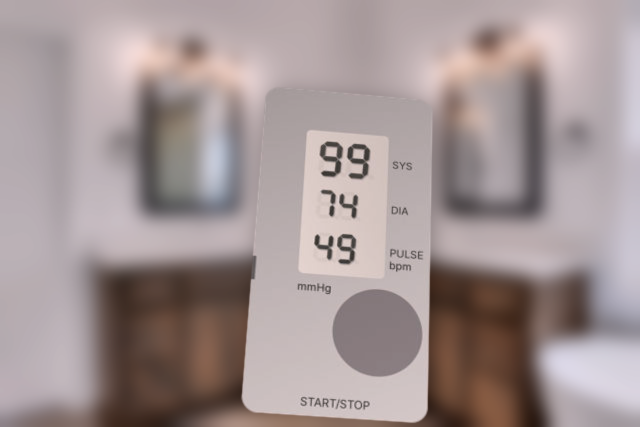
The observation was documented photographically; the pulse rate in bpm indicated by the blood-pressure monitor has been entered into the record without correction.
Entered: 49 bpm
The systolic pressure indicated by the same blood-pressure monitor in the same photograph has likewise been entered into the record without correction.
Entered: 99 mmHg
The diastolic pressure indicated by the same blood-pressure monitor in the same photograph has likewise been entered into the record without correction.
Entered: 74 mmHg
